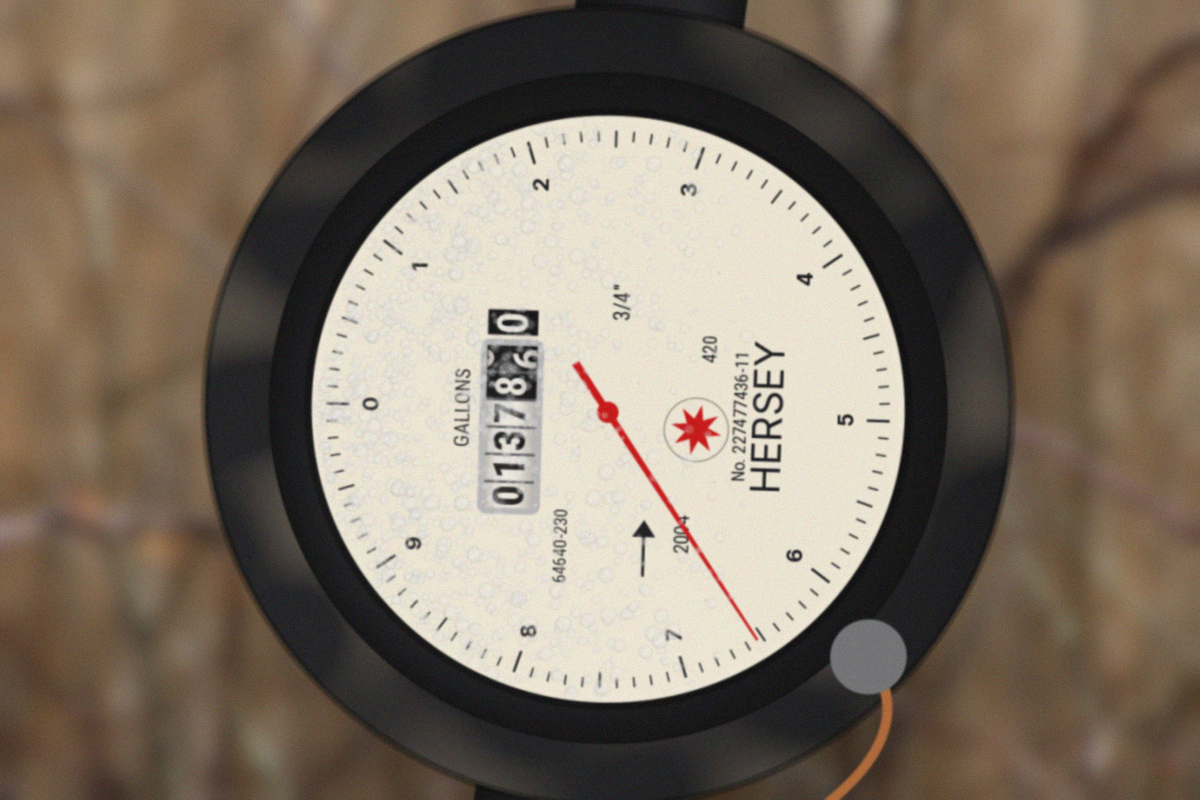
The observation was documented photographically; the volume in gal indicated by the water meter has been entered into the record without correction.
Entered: 137856.5 gal
